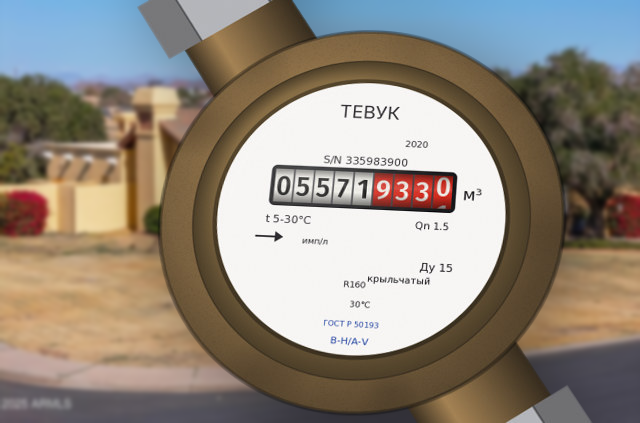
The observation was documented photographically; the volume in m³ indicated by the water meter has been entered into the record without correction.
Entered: 5571.9330 m³
